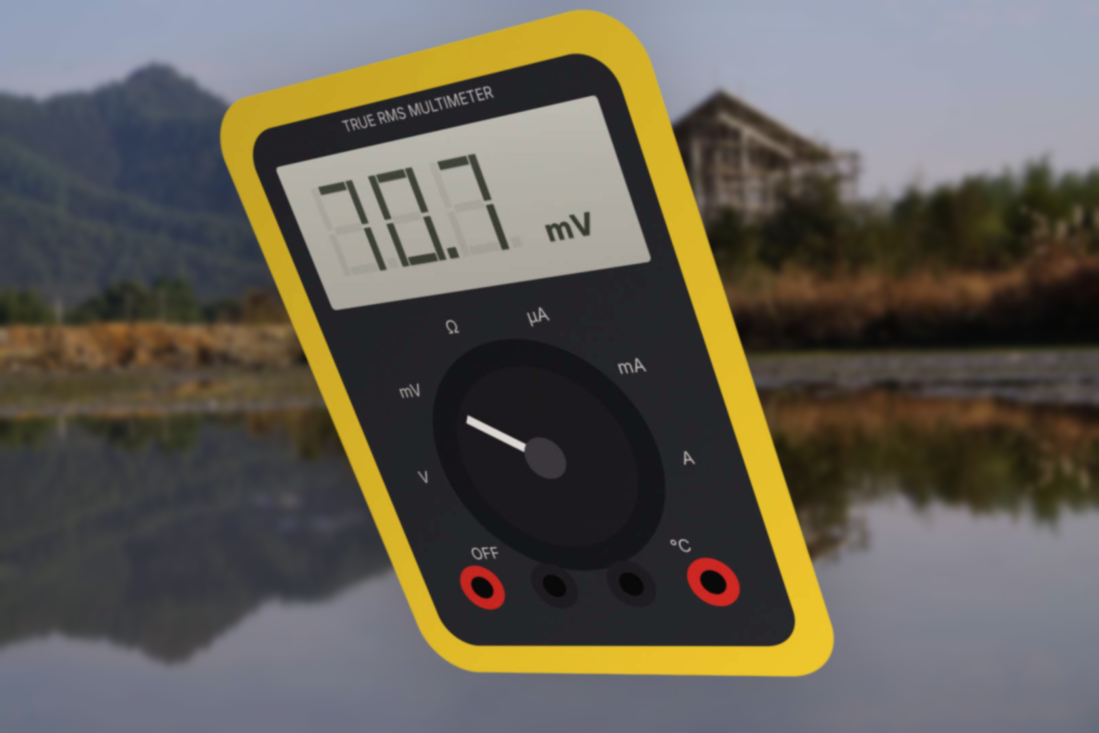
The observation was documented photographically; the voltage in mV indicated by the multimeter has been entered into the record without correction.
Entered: 70.7 mV
